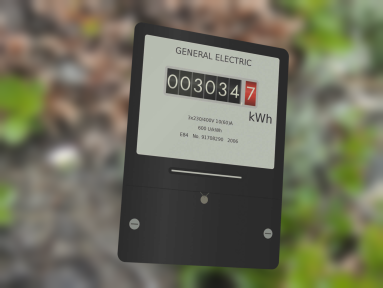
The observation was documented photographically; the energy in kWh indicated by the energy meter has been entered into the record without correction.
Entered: 3034.7 kWh
